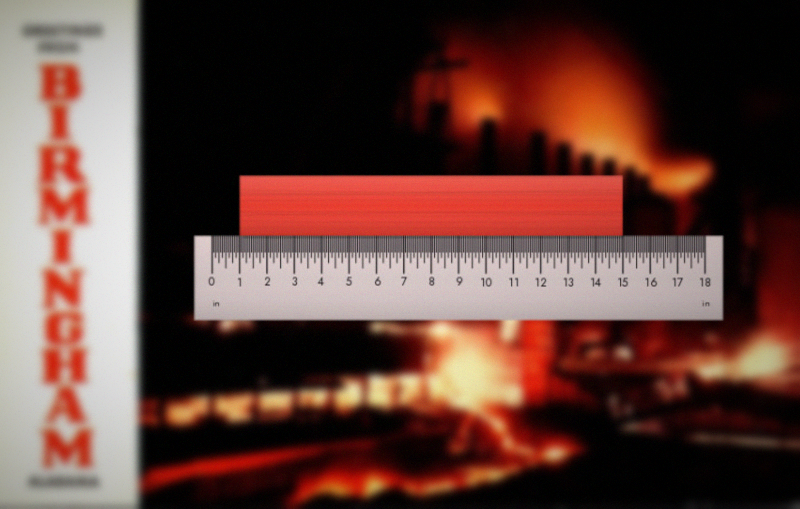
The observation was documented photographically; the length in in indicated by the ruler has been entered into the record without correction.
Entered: 14 in
